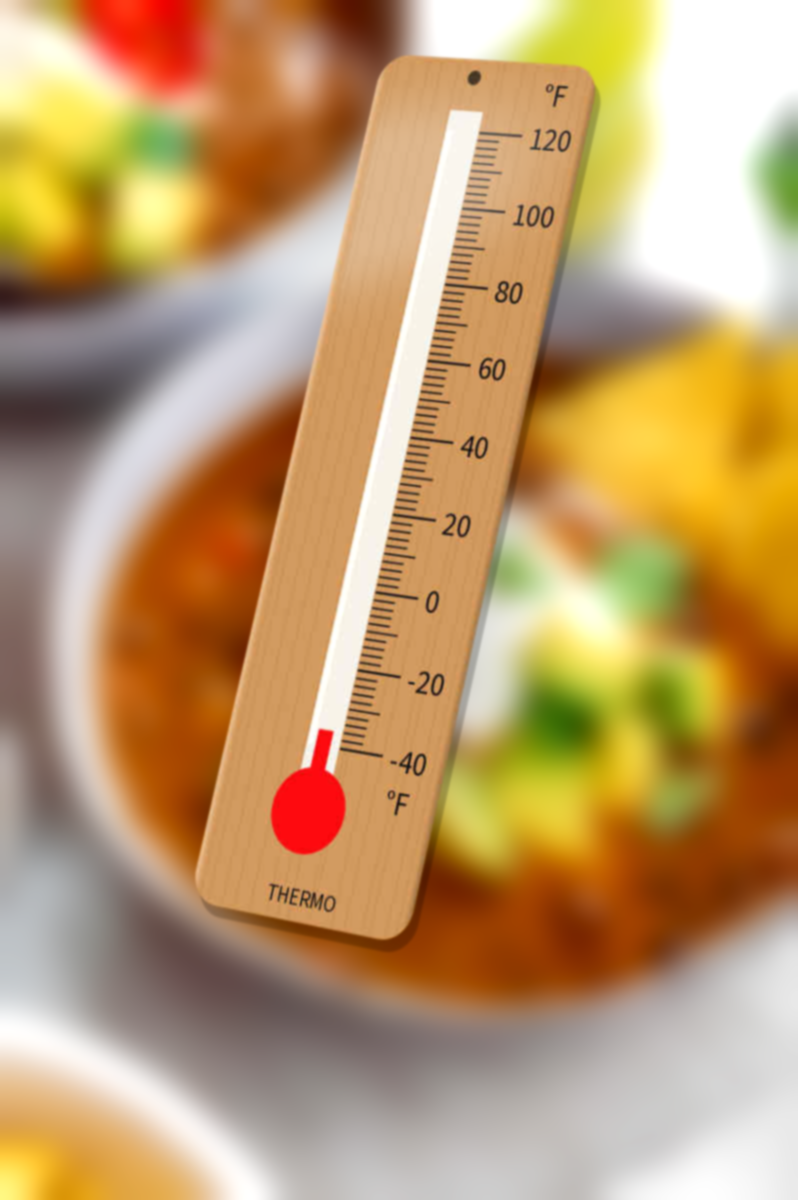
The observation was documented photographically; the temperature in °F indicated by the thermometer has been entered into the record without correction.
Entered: -36 °F
